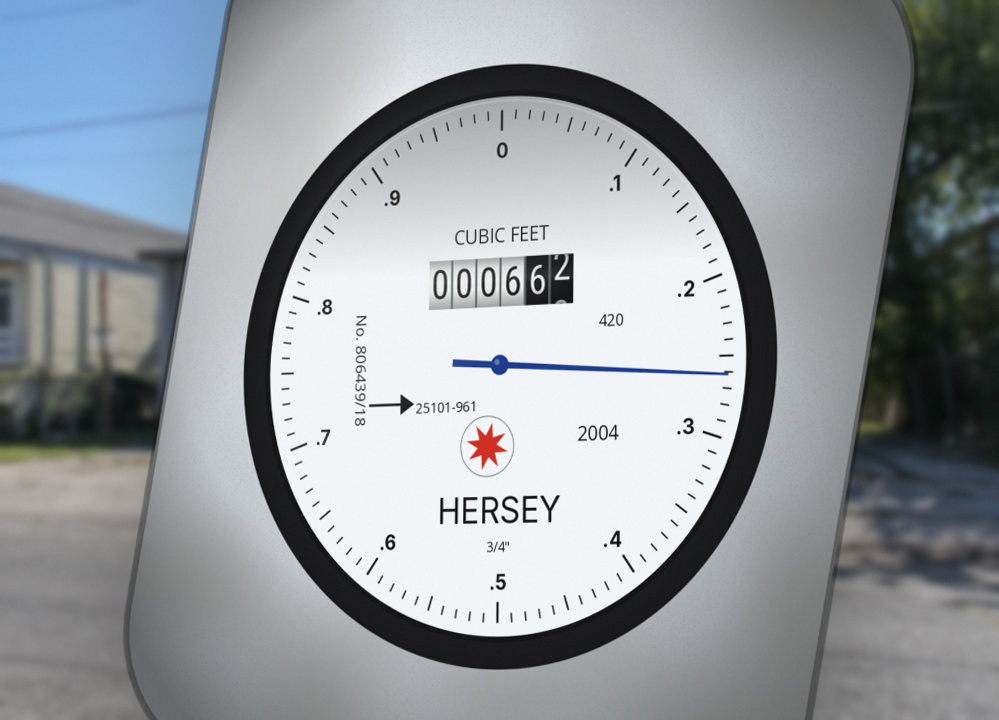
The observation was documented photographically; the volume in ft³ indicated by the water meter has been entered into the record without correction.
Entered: 662.26 ft³
